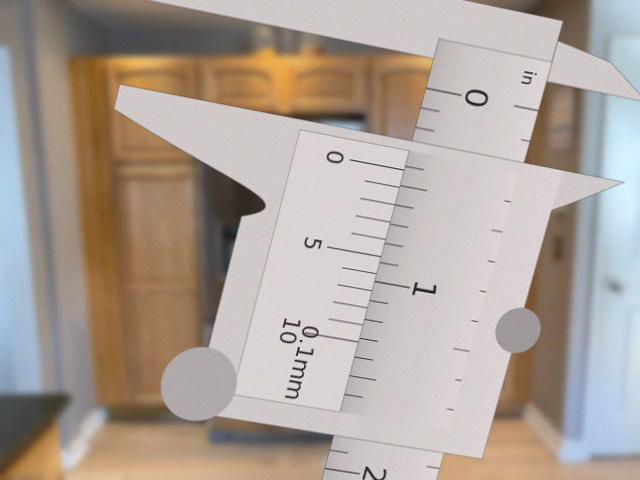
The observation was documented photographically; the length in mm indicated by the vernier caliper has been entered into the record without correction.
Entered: 4.2 mm
